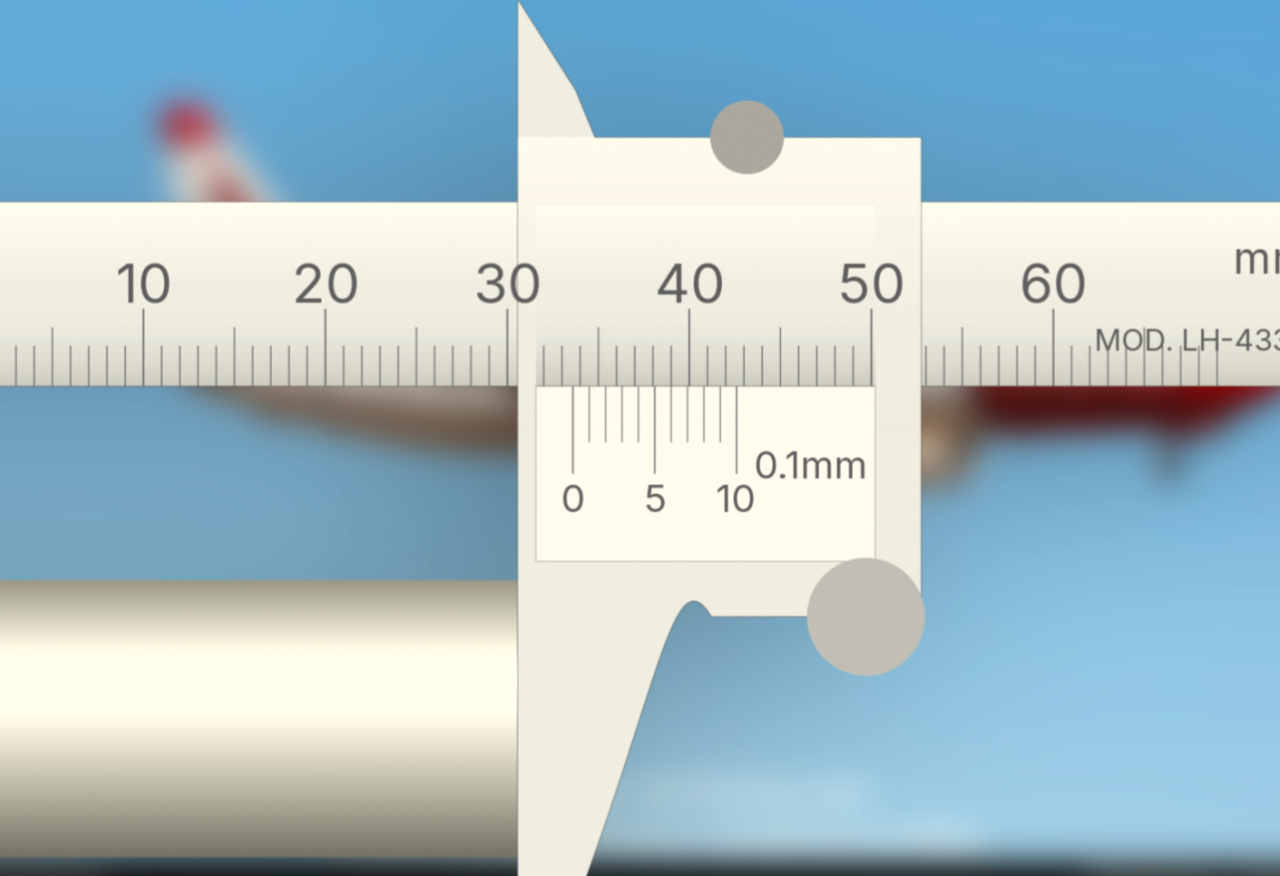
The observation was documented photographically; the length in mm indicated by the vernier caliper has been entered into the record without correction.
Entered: 33.6 mm
